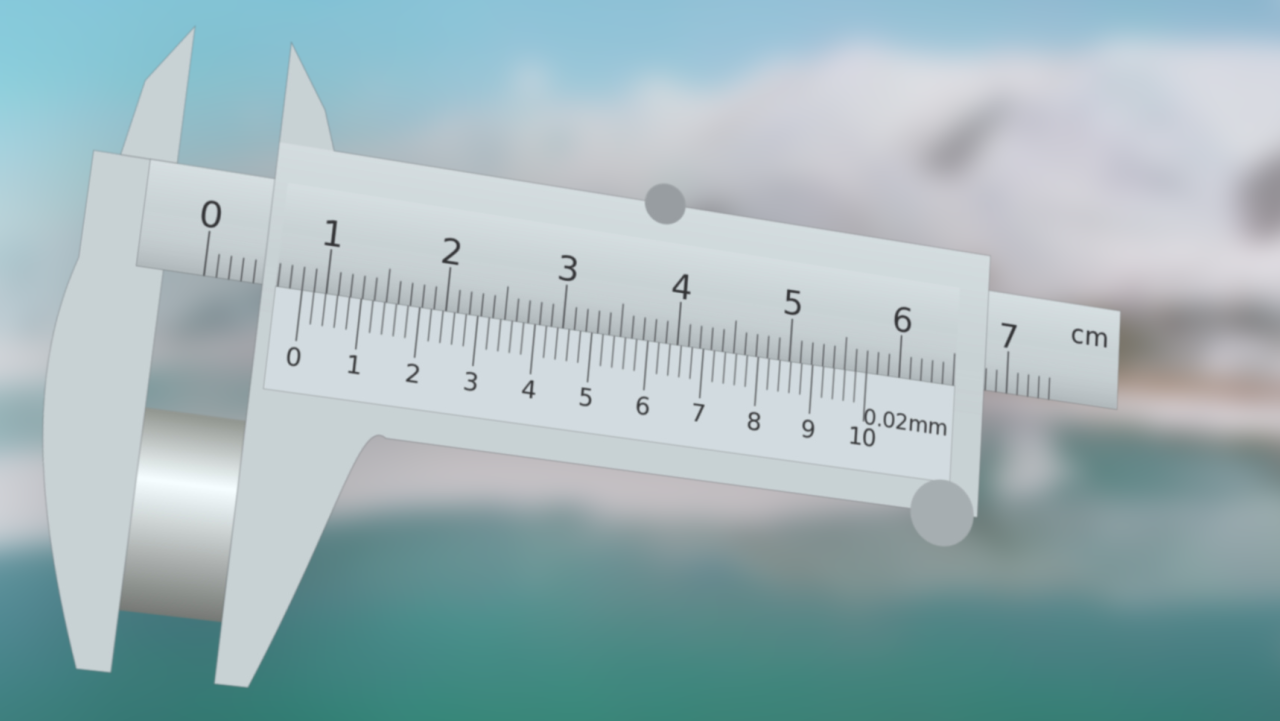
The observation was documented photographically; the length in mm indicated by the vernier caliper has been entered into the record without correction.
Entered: 8.0 mm
